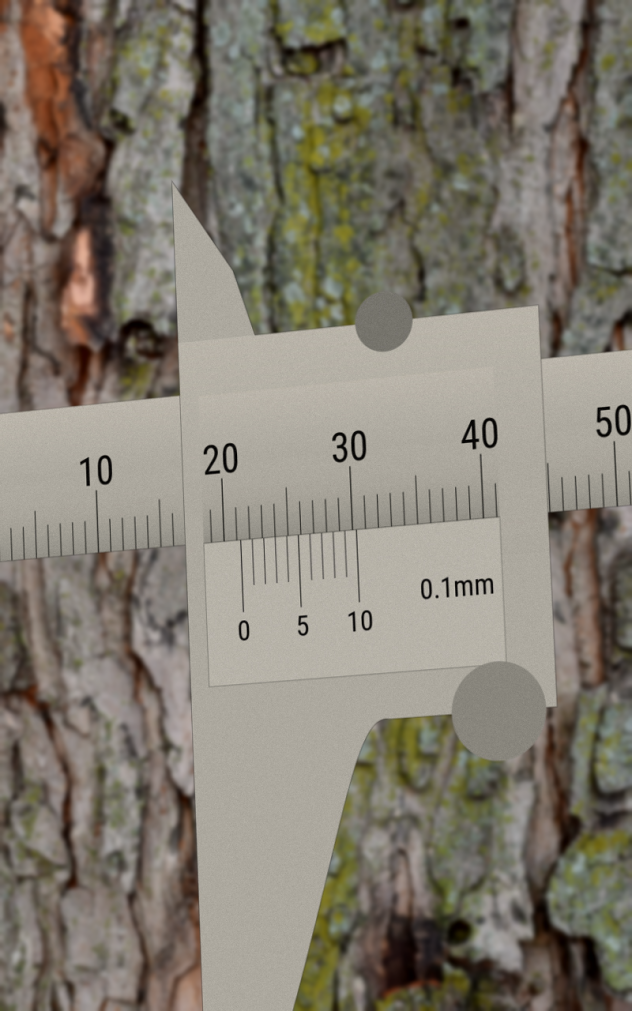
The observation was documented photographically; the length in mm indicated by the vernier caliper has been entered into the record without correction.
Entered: 21.3 mm
